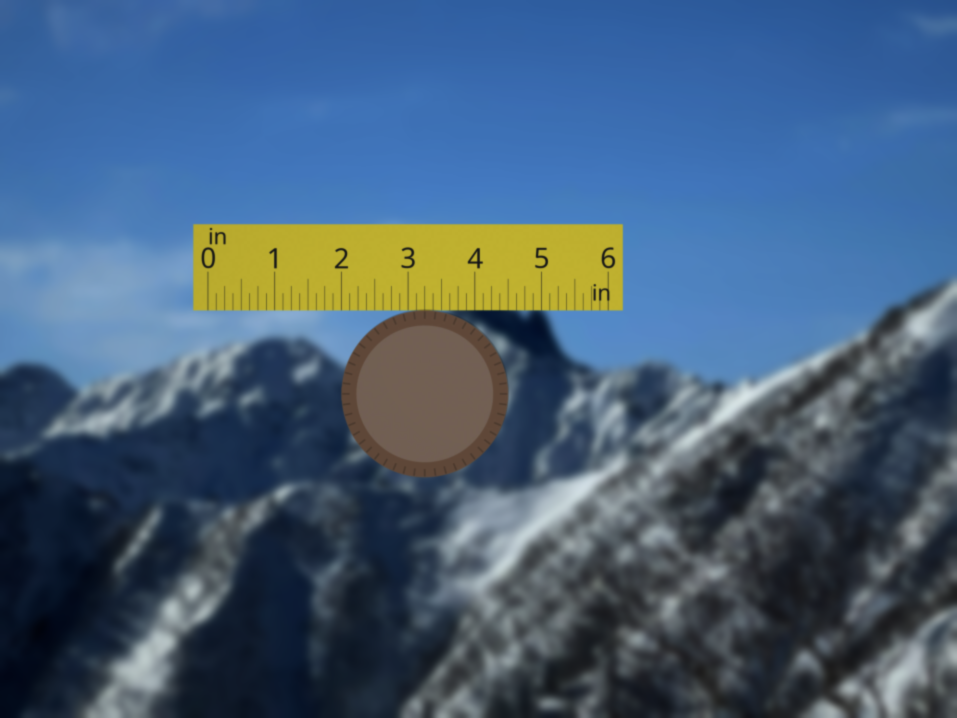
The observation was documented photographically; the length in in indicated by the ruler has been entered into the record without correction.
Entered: 2.5 in
